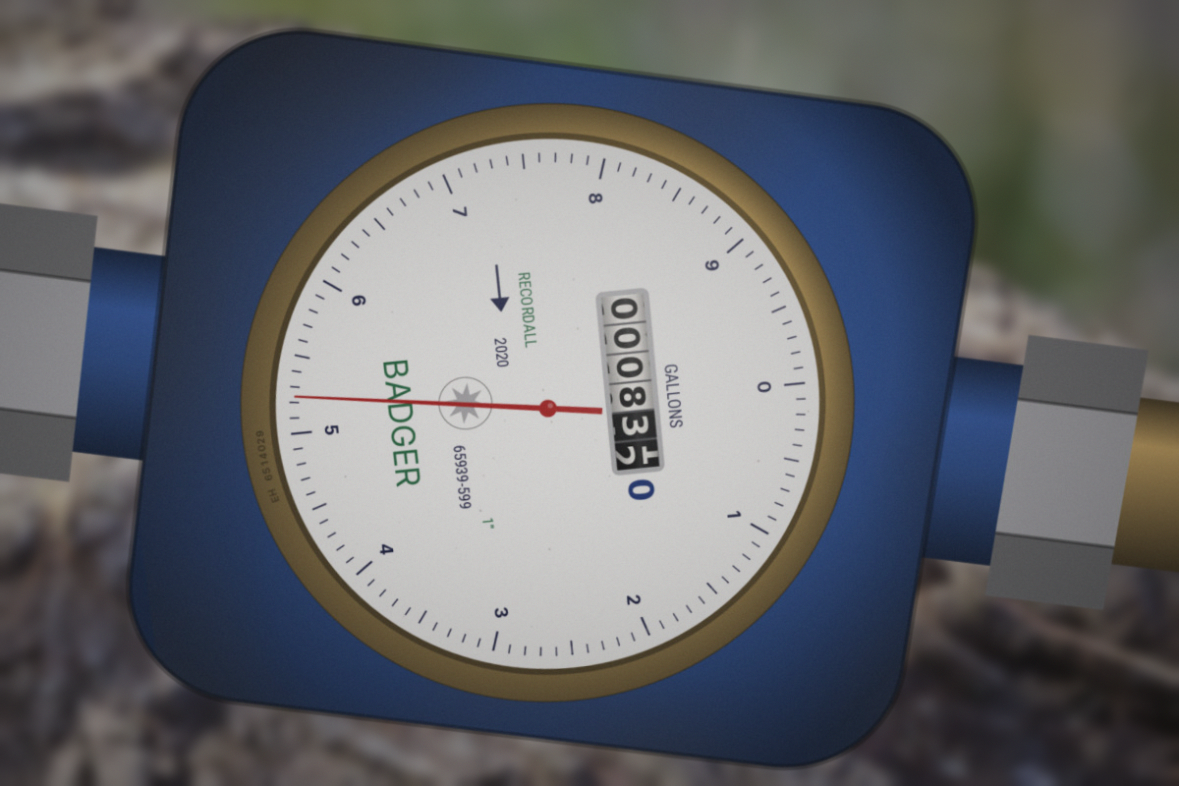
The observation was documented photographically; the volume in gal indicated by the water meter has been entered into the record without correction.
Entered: 8315.2 gal
